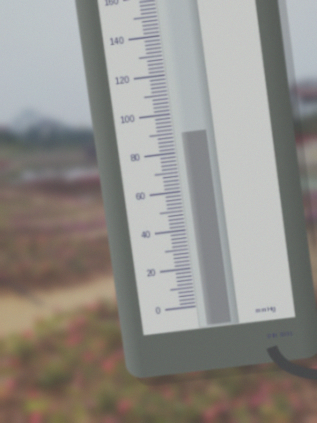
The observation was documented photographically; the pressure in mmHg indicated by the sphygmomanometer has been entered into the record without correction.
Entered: 90 mmHg
